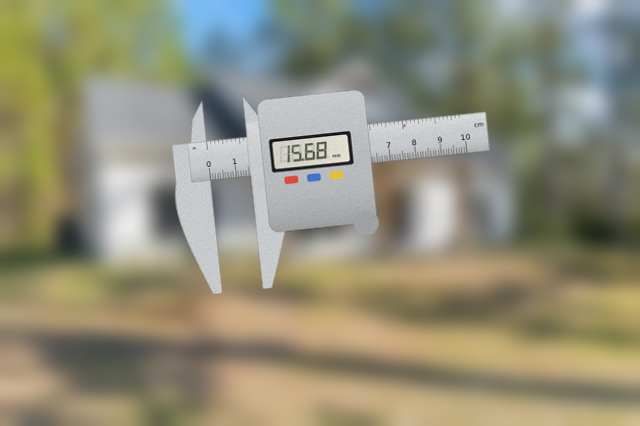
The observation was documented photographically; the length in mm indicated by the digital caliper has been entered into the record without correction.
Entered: 15.68 mm
